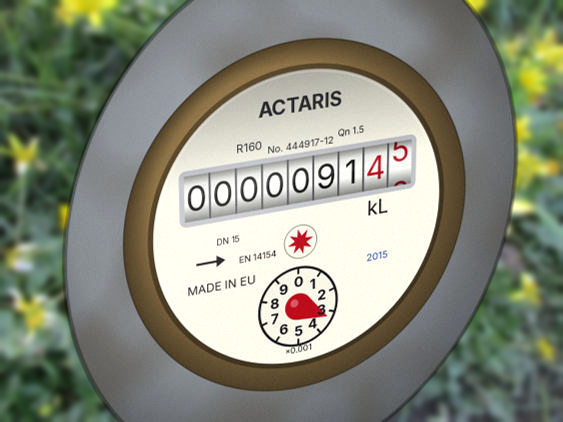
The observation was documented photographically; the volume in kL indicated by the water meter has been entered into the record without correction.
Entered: 91.453 kL
